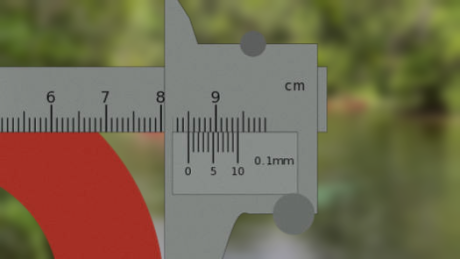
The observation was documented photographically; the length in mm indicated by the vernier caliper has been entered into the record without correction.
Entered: 85.0 mm
